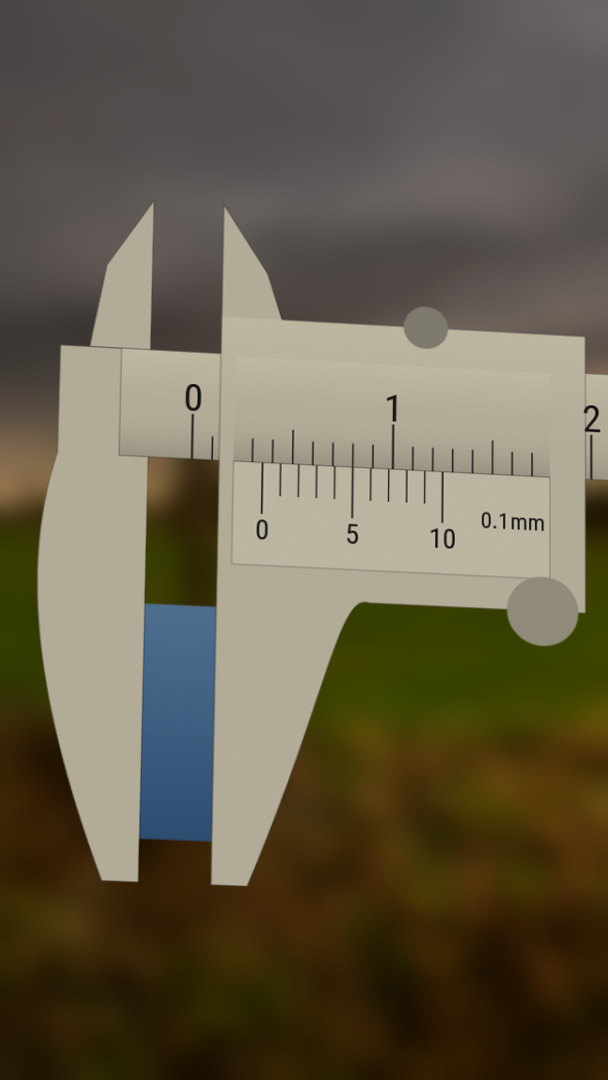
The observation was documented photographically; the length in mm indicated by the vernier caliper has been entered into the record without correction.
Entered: 3.5 mm
